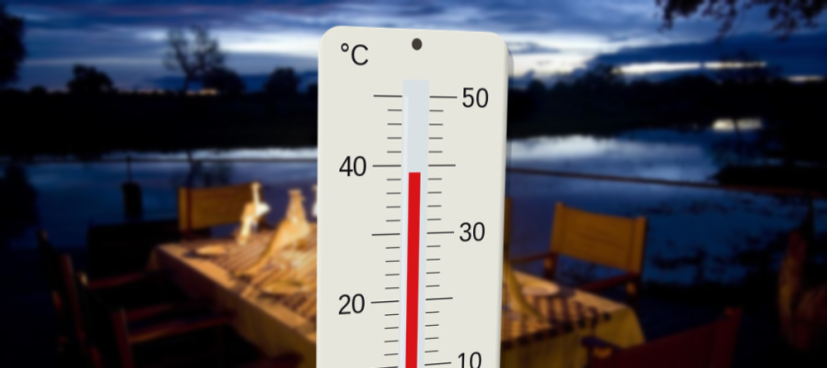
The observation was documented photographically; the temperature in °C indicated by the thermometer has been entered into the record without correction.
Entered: 39 °C
